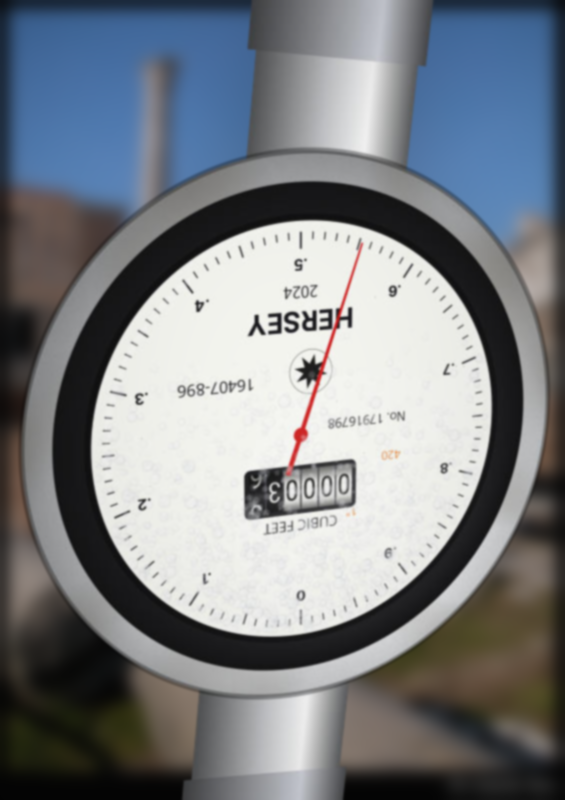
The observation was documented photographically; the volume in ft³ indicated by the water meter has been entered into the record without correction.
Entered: 35.55 ft³
